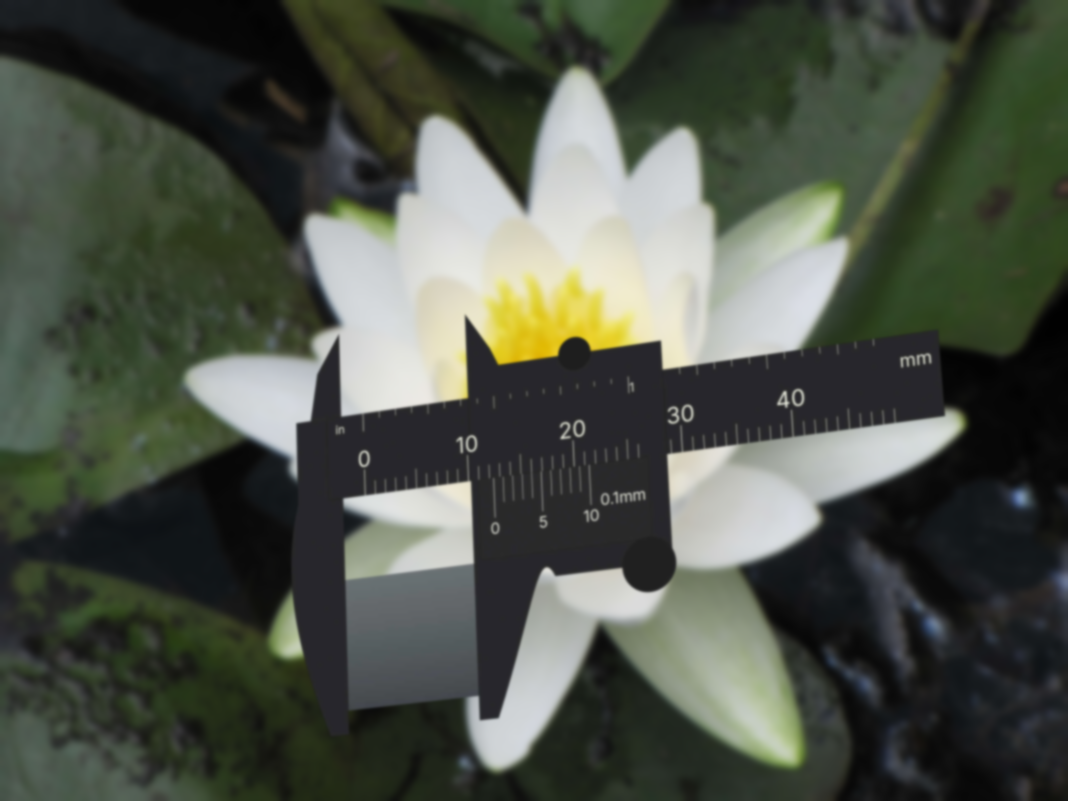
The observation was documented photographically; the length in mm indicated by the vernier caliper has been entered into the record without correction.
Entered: 12.4 mm
